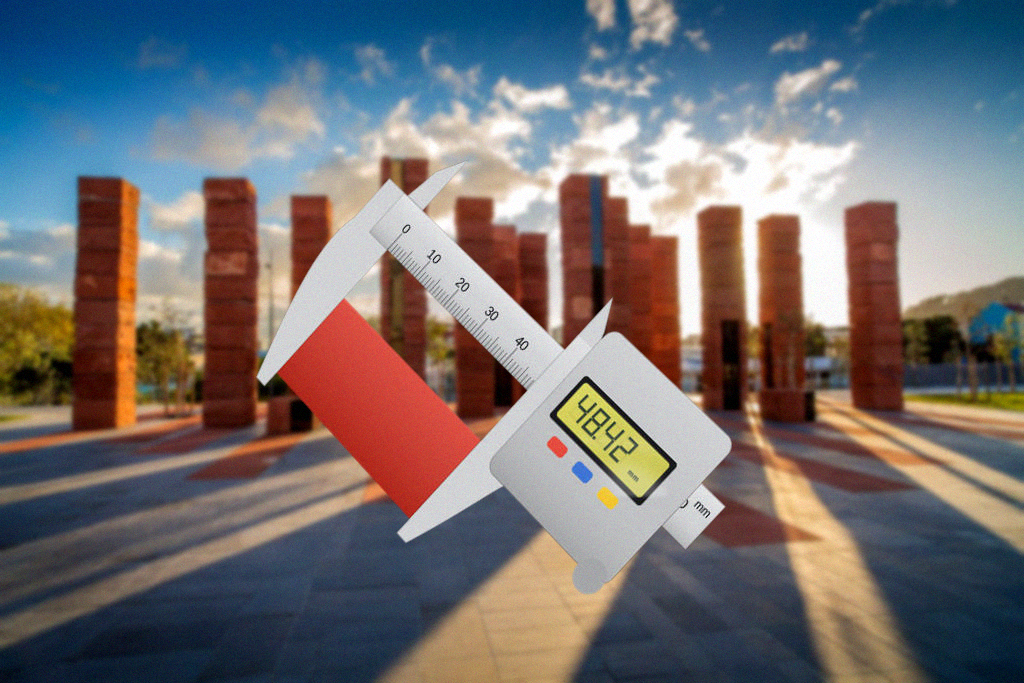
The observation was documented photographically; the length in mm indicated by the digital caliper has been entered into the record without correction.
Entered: 48.42 mm
